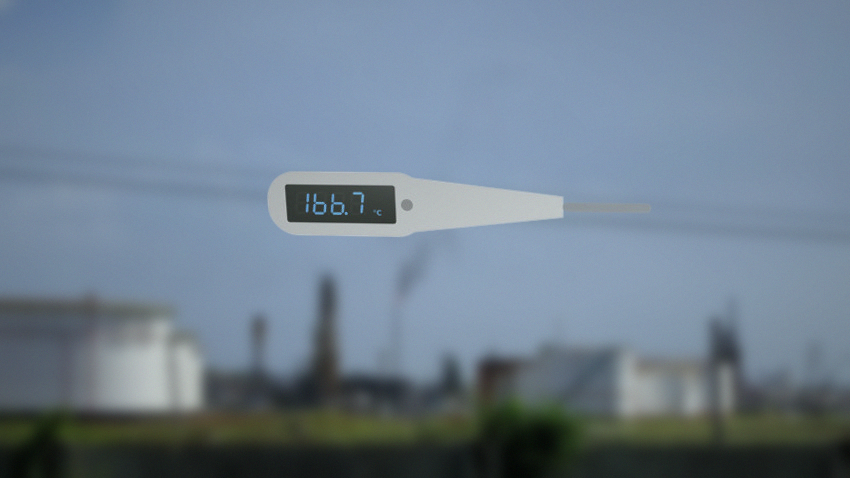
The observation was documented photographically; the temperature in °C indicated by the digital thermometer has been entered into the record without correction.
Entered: 166.7 °C
